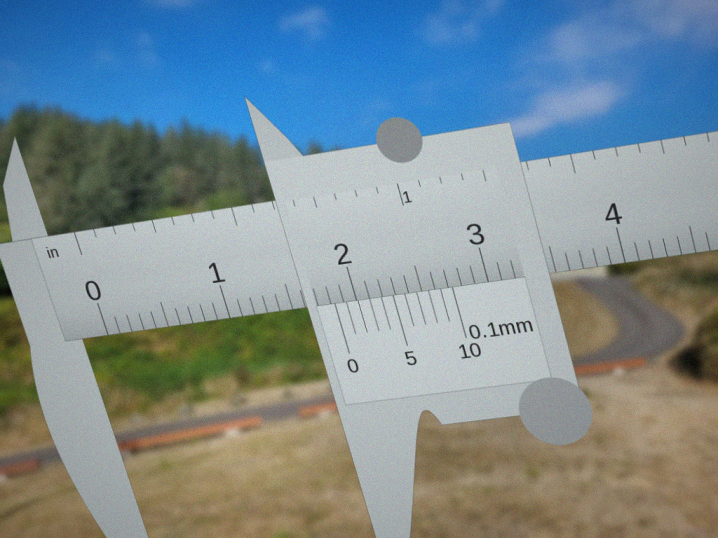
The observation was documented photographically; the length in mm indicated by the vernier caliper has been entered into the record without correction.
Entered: 18.3 mm
